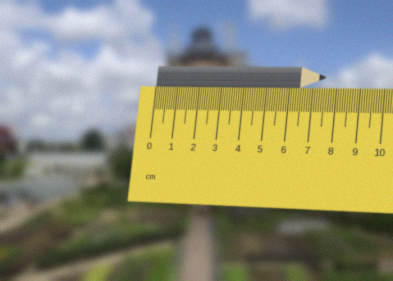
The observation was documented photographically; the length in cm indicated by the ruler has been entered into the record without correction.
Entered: 7.5 cm
